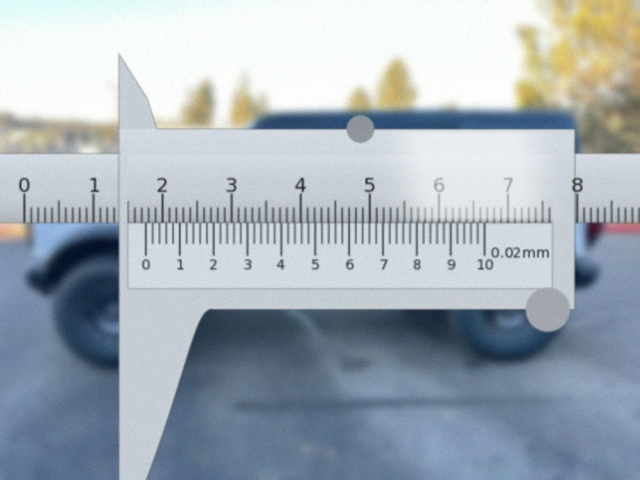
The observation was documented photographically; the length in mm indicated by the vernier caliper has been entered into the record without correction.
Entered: 17.6 mm
